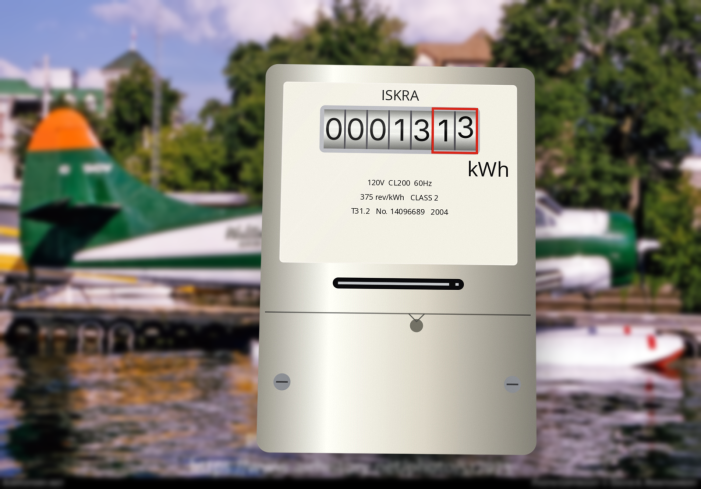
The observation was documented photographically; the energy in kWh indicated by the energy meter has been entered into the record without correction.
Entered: 13.13 kWh
